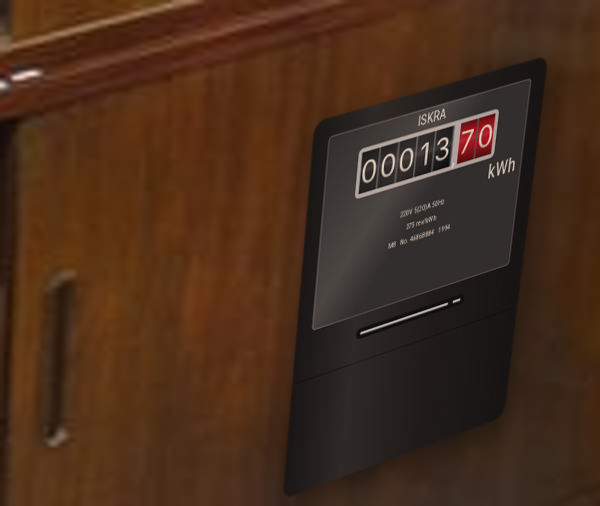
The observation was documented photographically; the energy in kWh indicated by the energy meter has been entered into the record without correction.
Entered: 13.70 kWh
